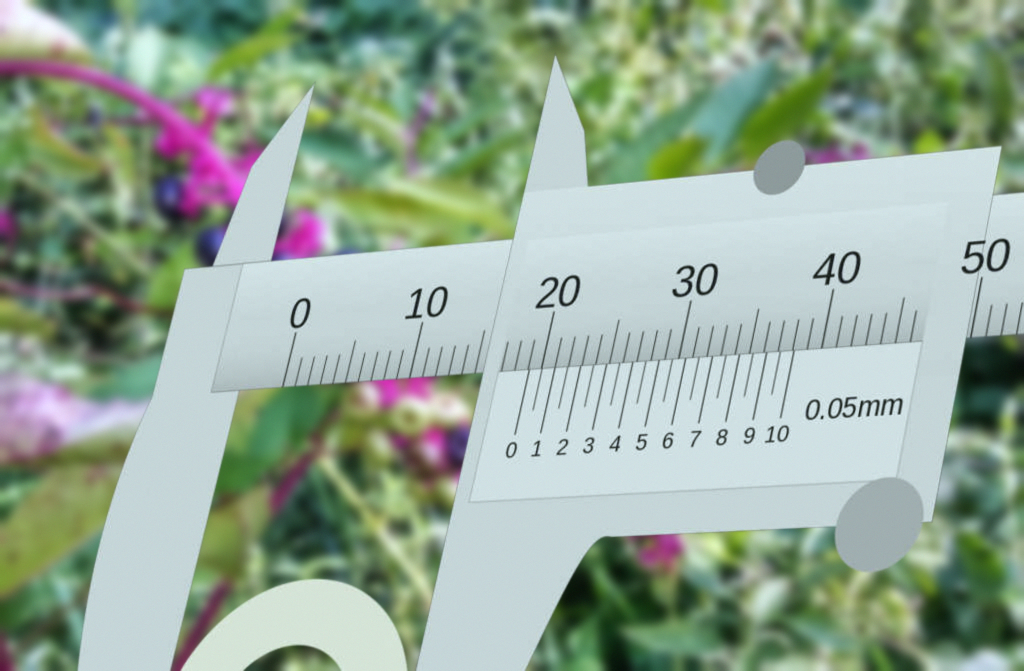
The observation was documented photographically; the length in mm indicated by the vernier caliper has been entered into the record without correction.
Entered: 19.1 mm
